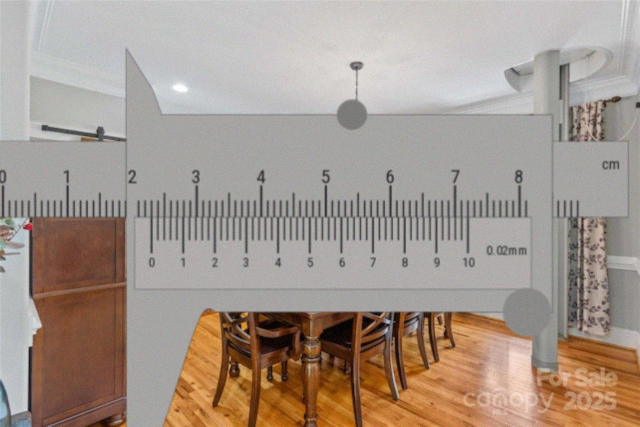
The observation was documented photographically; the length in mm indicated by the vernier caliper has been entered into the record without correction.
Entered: 23.0 mm
